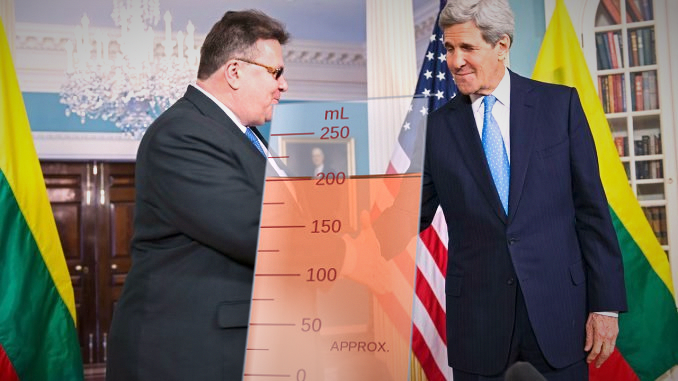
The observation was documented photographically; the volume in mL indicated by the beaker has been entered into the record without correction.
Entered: 200 mL
